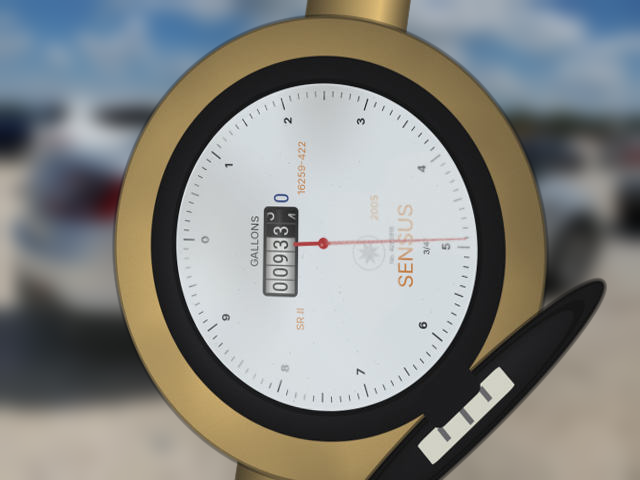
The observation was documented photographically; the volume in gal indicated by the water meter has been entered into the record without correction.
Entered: 93334.9 gal
